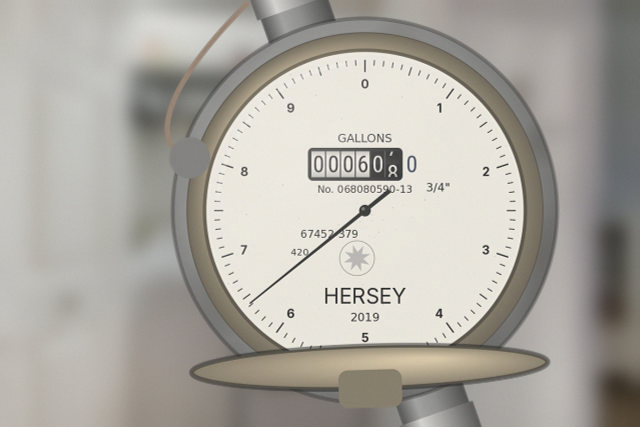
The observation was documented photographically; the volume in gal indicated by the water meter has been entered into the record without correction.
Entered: 6076.4 gal
